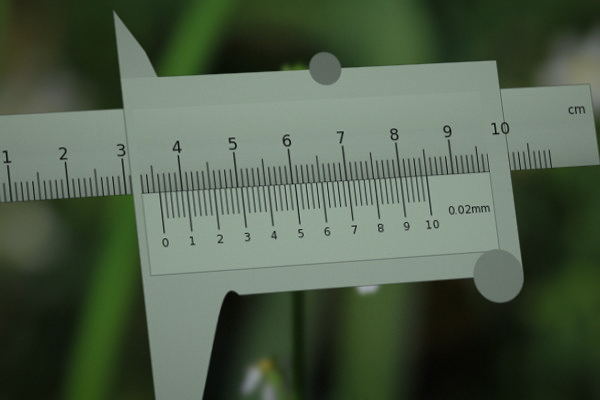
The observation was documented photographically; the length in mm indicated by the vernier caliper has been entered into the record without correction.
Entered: 36.0 mm
